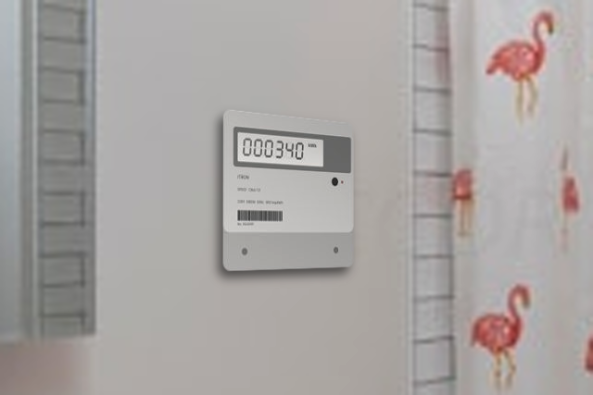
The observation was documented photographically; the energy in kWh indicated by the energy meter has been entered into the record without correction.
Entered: 340 kWh
